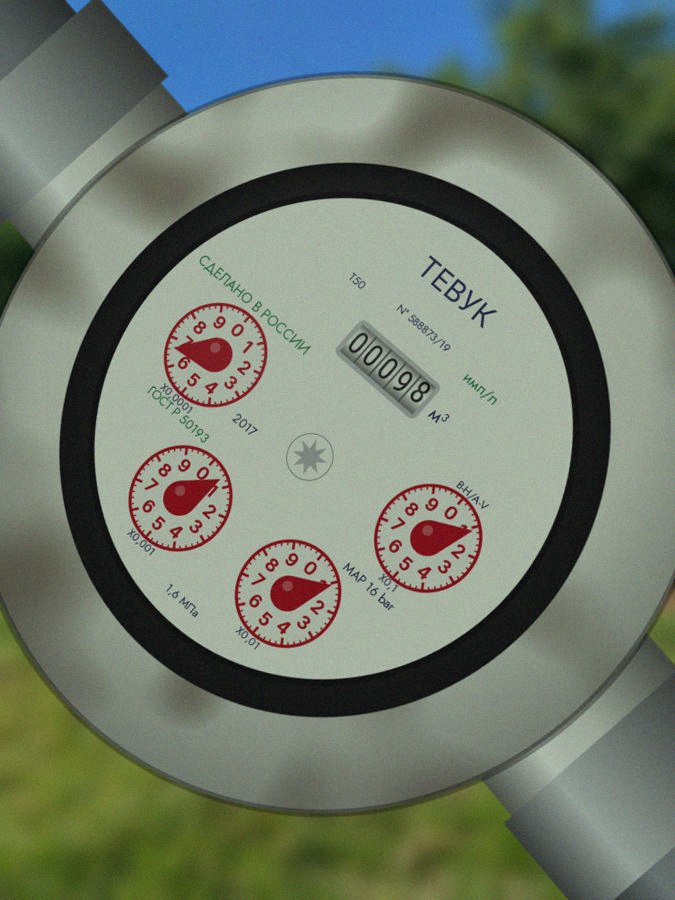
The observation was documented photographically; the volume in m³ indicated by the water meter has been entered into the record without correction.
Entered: 98.1106 m³
